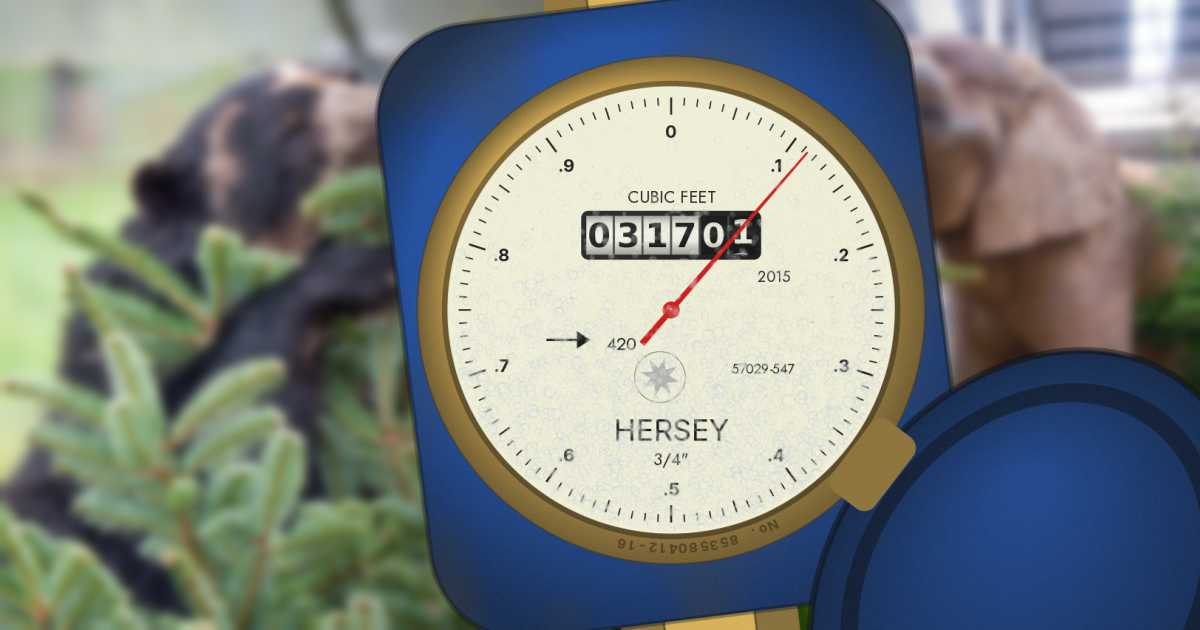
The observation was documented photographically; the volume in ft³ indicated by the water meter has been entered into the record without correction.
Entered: 31701.11 ft³
